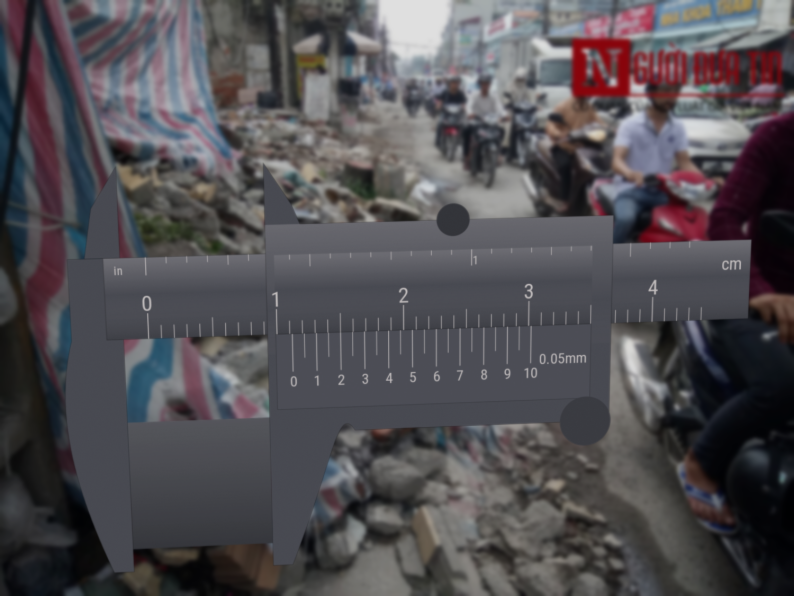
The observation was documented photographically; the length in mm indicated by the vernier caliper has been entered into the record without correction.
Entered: 11.2 mm
